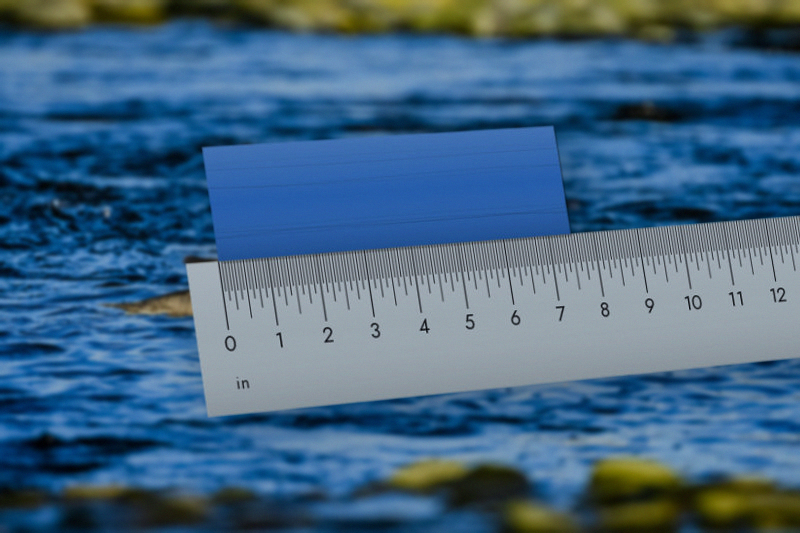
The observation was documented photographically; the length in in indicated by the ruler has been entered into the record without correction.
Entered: 7.5 in
